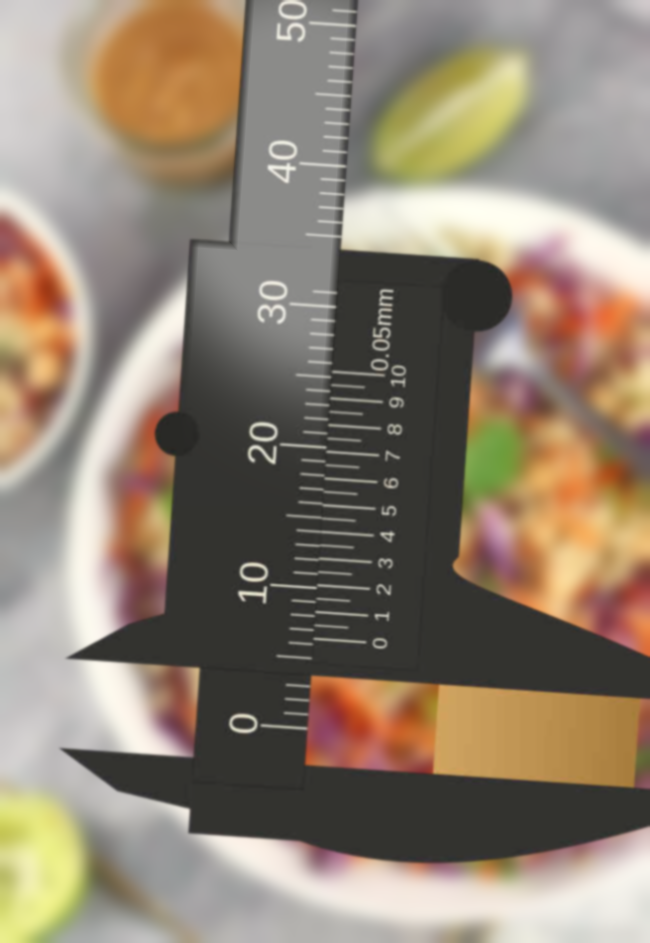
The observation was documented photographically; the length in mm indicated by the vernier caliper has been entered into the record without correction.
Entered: 6.4 mm
